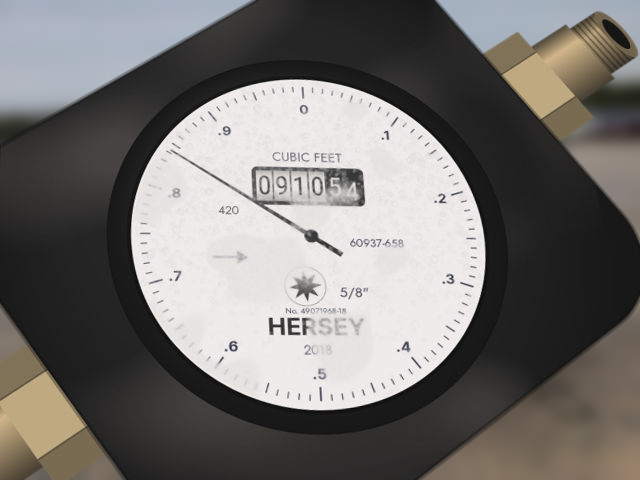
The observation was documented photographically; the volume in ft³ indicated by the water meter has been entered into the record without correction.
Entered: 91053.84 ft³
